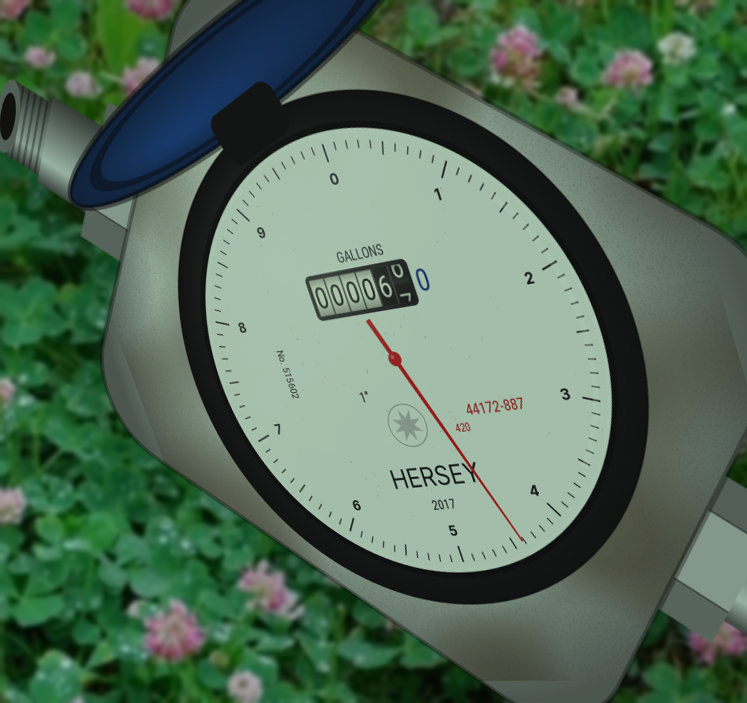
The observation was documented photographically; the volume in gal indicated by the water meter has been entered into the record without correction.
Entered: 664.4 gal
